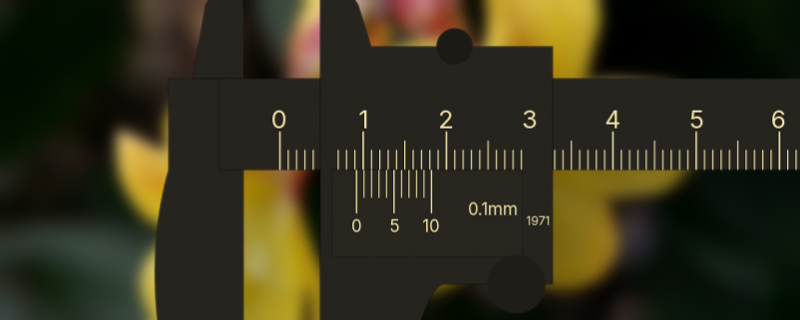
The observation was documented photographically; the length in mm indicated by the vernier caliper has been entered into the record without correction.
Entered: 9.2 mm
